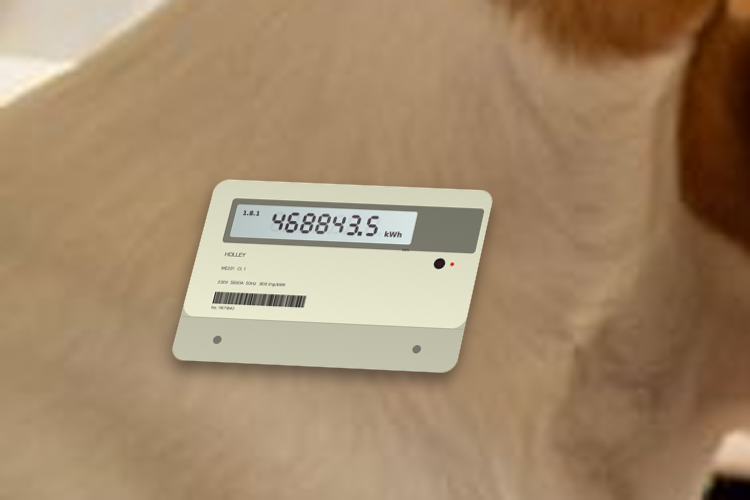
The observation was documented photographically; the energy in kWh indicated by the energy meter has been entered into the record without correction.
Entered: 468843.5 kWh
